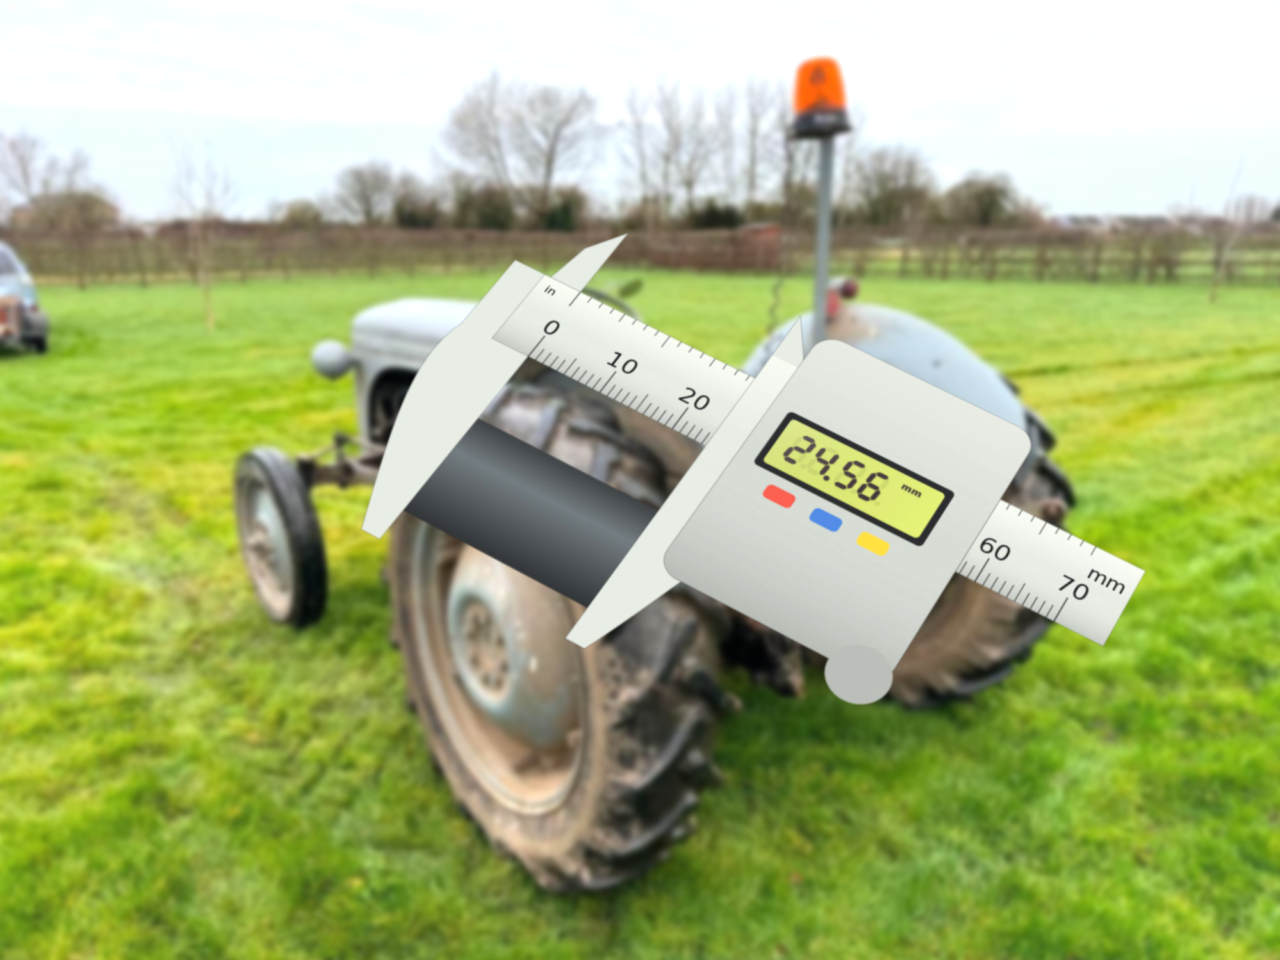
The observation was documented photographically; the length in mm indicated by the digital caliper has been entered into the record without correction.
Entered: 24.56 mm
